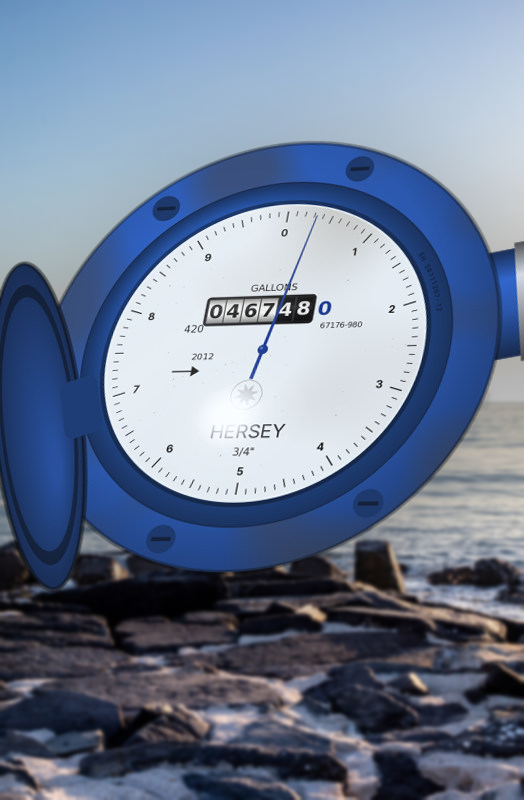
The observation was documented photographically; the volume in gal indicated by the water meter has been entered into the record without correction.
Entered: 467480.3 gal
